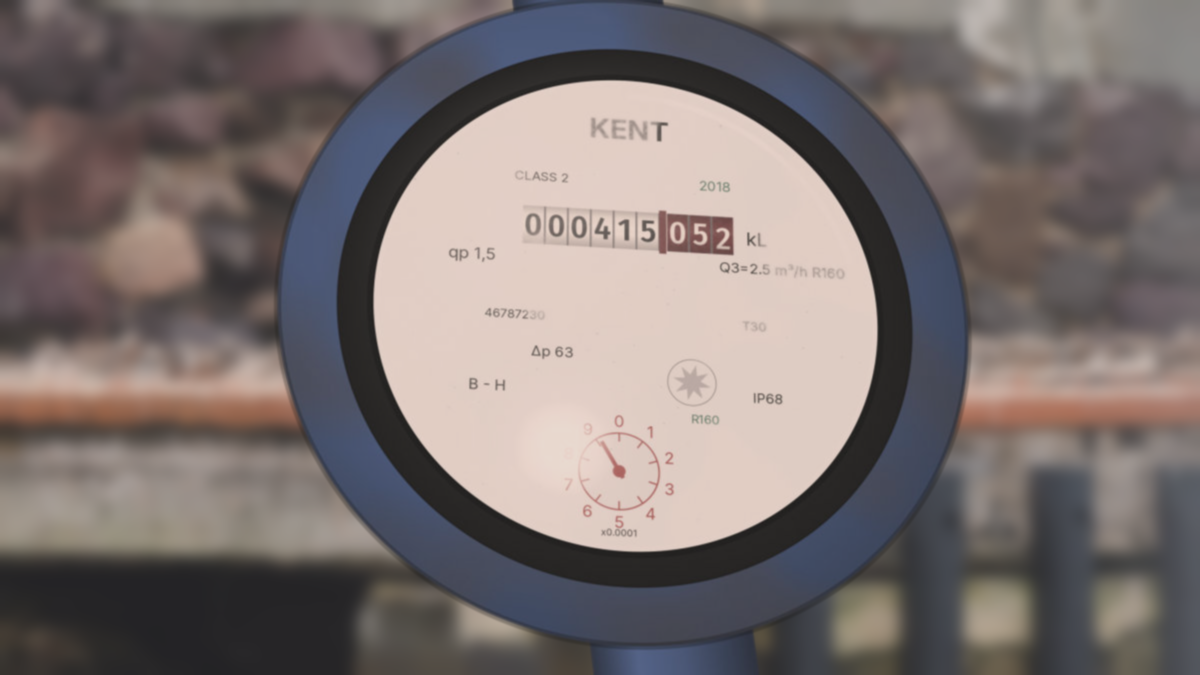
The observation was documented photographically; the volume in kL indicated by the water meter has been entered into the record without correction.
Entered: 415.0519 kL
